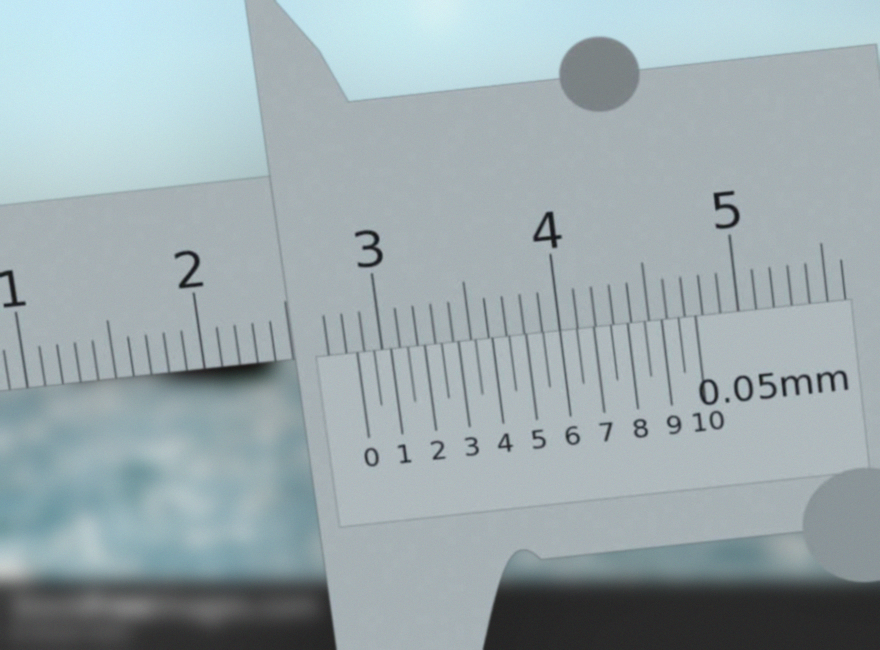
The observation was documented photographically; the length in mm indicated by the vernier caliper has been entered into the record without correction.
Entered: 28.6 mm
